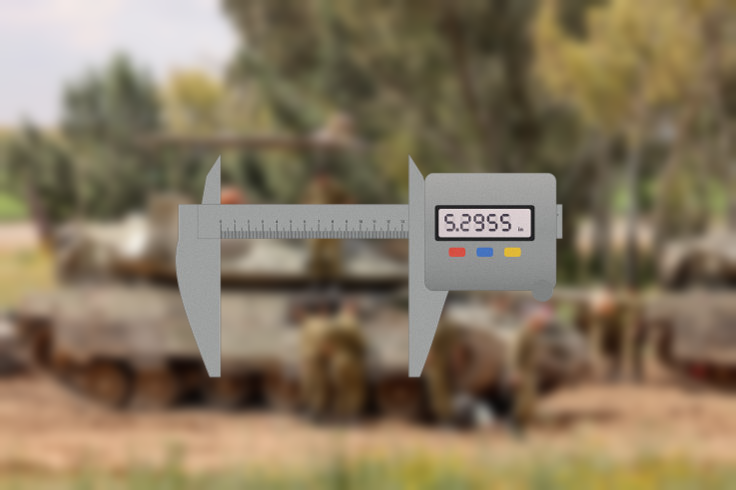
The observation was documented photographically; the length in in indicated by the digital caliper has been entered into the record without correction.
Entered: 5.2955 in
